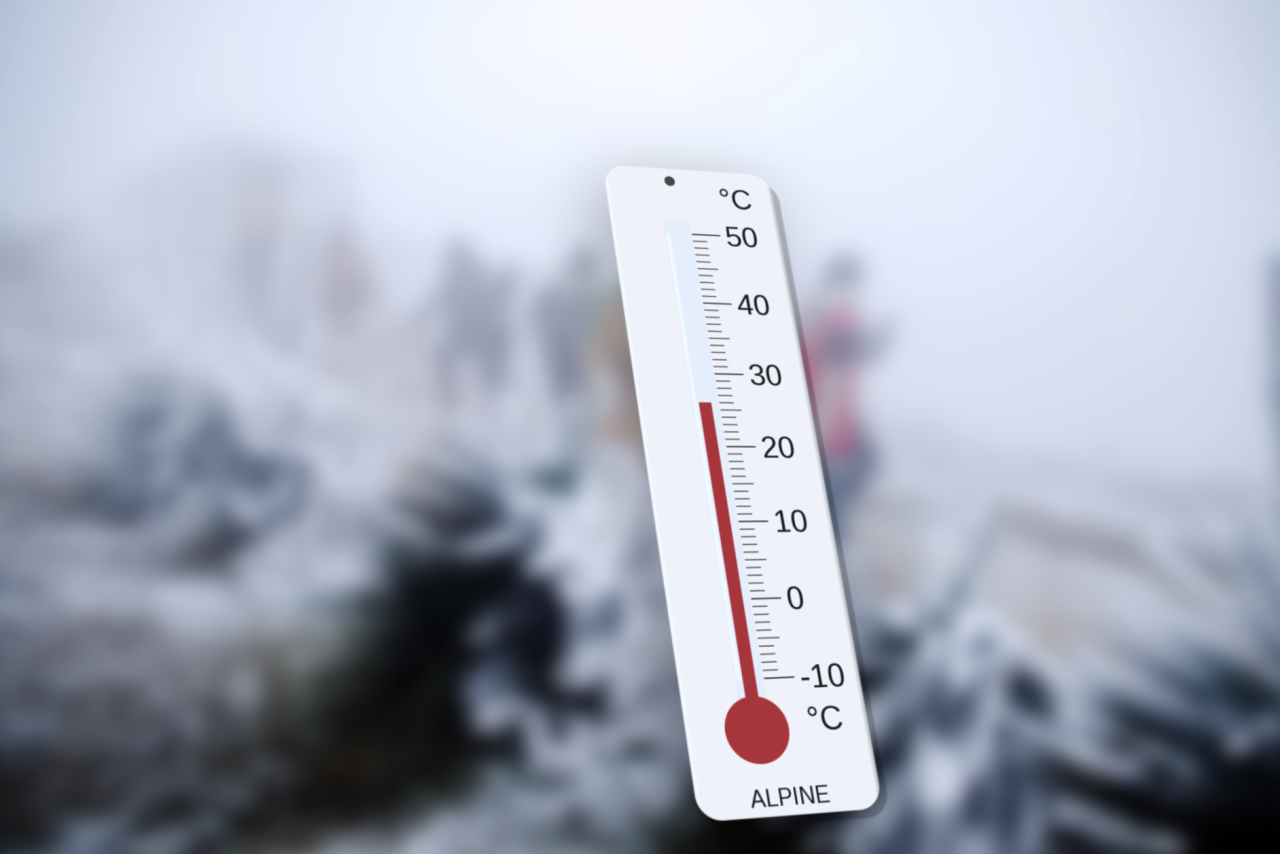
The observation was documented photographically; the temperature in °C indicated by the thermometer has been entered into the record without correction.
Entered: 26 °C
